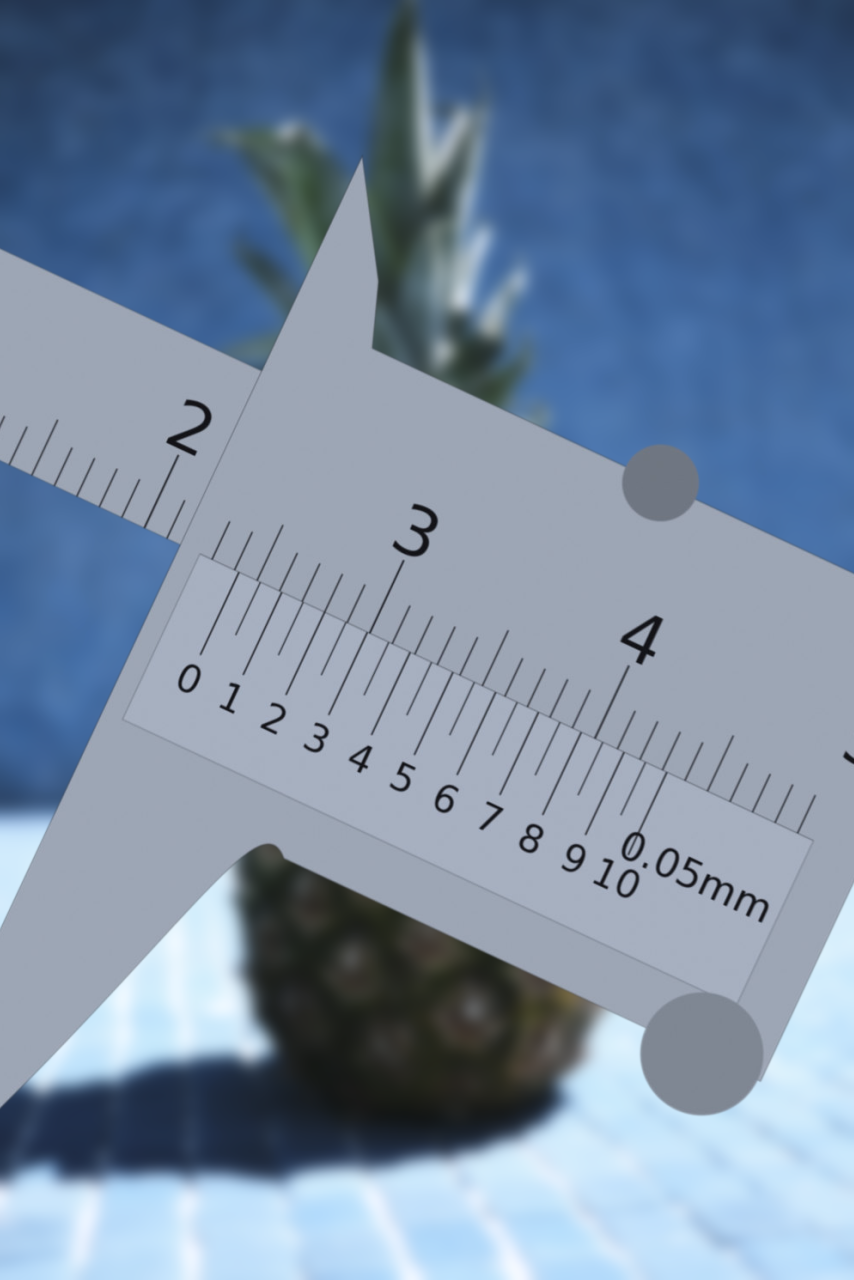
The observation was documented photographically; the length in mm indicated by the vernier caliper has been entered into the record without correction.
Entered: 24.2 mm
